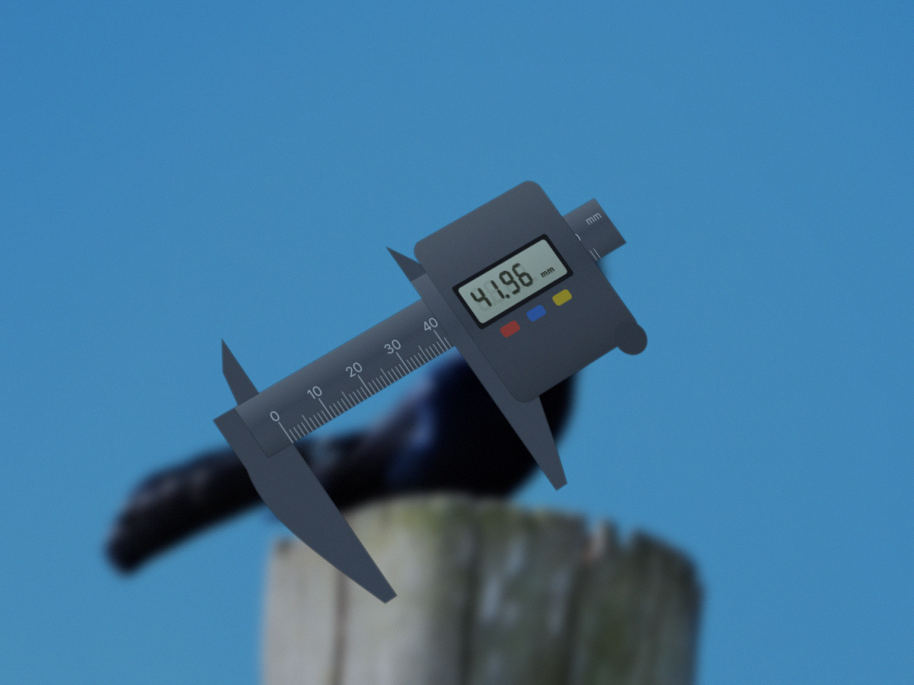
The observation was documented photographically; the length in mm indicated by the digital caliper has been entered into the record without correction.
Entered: 41.96 mm
